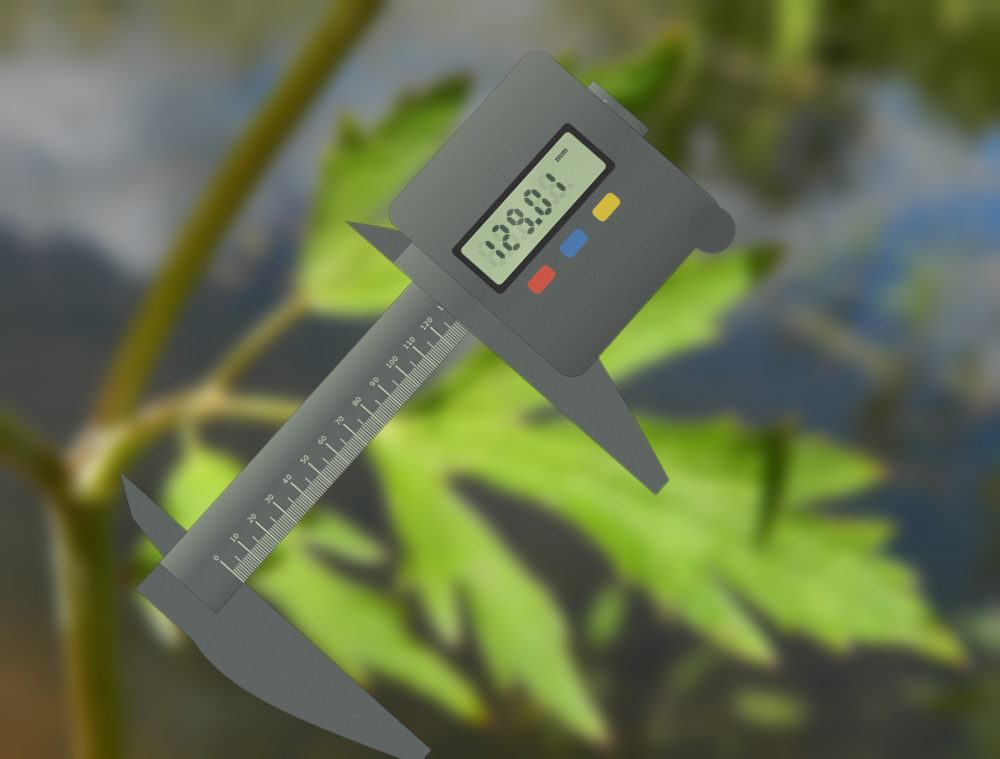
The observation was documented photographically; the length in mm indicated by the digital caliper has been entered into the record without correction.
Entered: 129.01 mm
